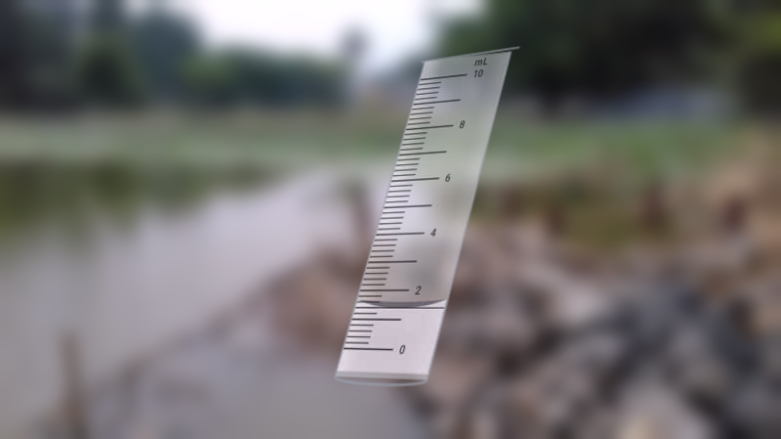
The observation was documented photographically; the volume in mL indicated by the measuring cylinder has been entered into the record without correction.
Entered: 1.4 mL
